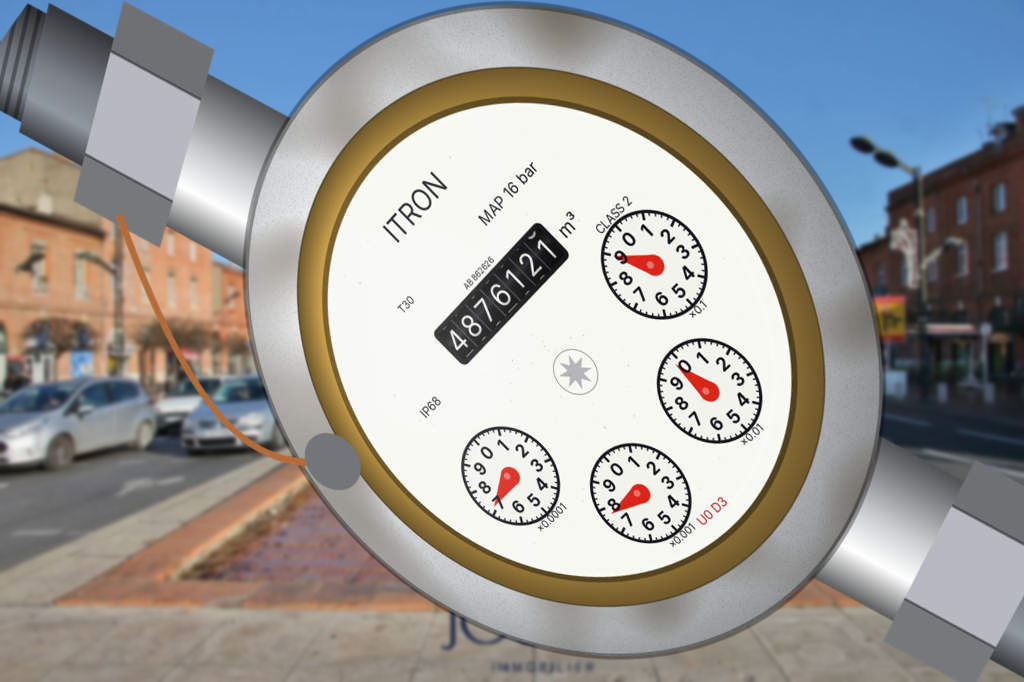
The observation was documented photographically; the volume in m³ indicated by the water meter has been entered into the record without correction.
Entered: 4876120.8977 m³
